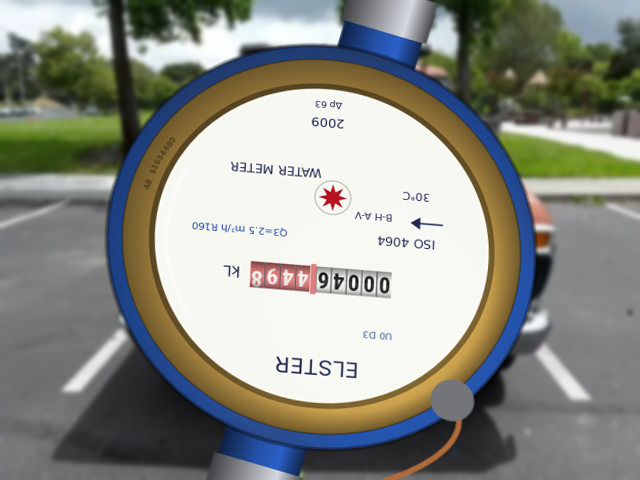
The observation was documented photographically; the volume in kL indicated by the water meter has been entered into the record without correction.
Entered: 46.4498 kL
